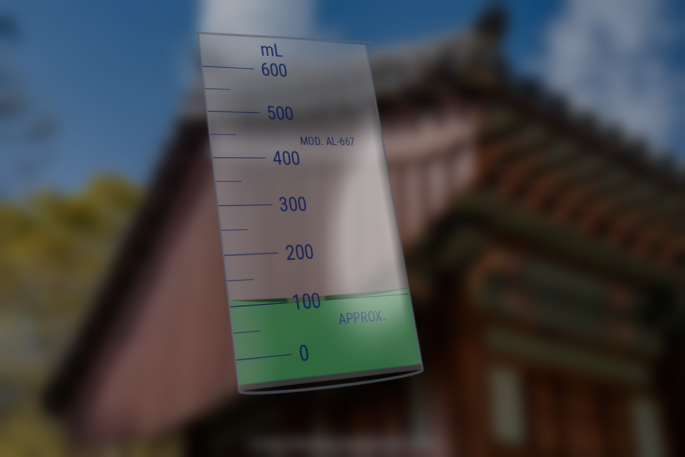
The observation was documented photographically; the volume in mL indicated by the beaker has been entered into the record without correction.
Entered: 100 mL
